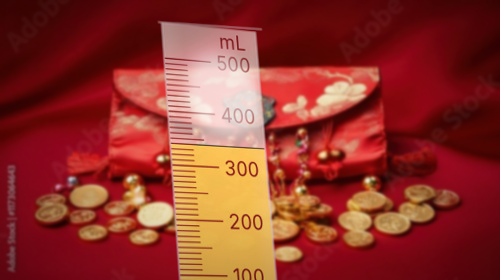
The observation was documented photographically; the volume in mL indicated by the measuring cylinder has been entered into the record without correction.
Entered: 340 mL
